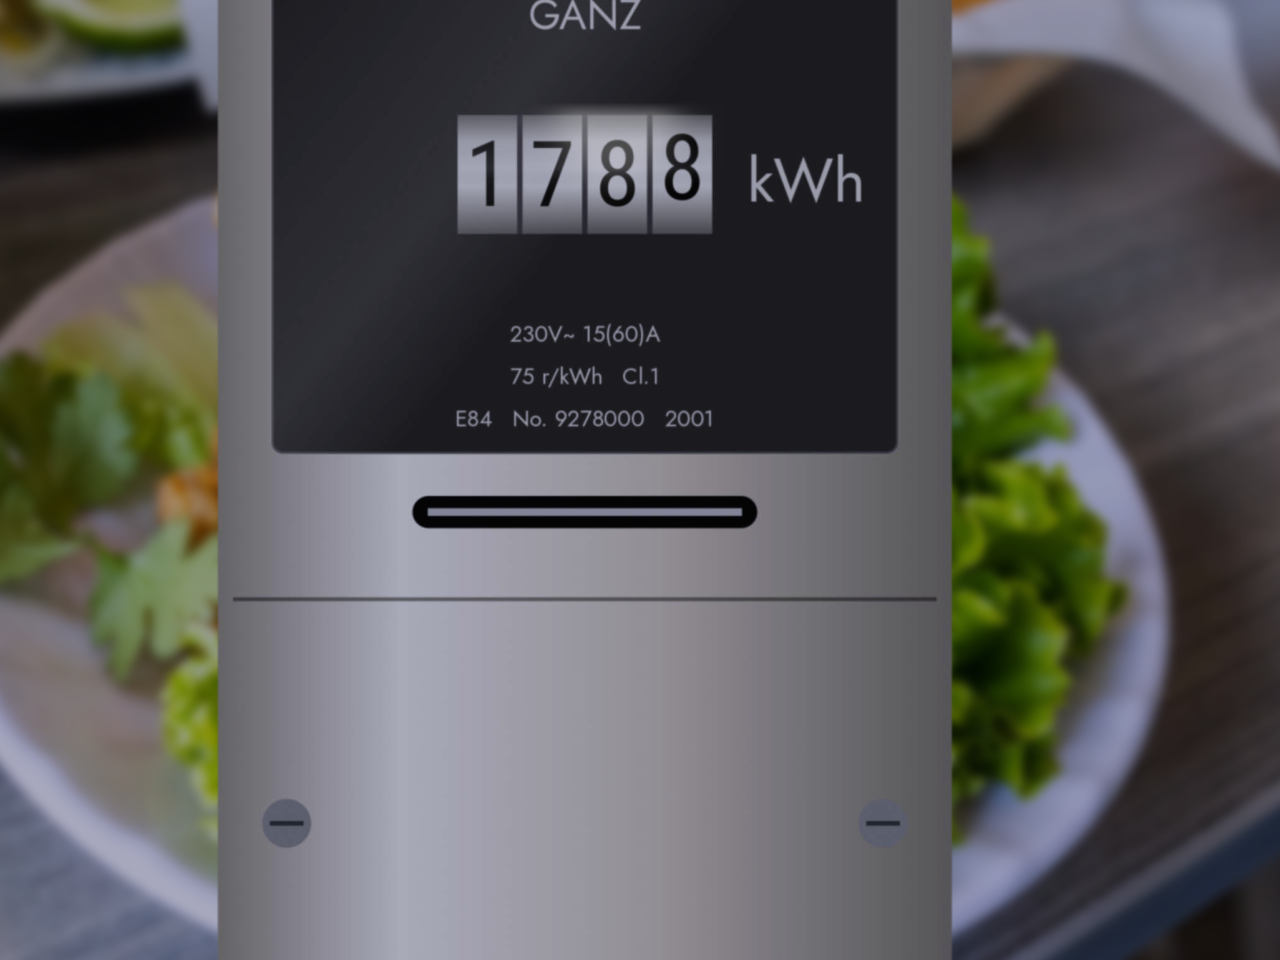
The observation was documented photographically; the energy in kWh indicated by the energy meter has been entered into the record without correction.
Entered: 1788 kWh
